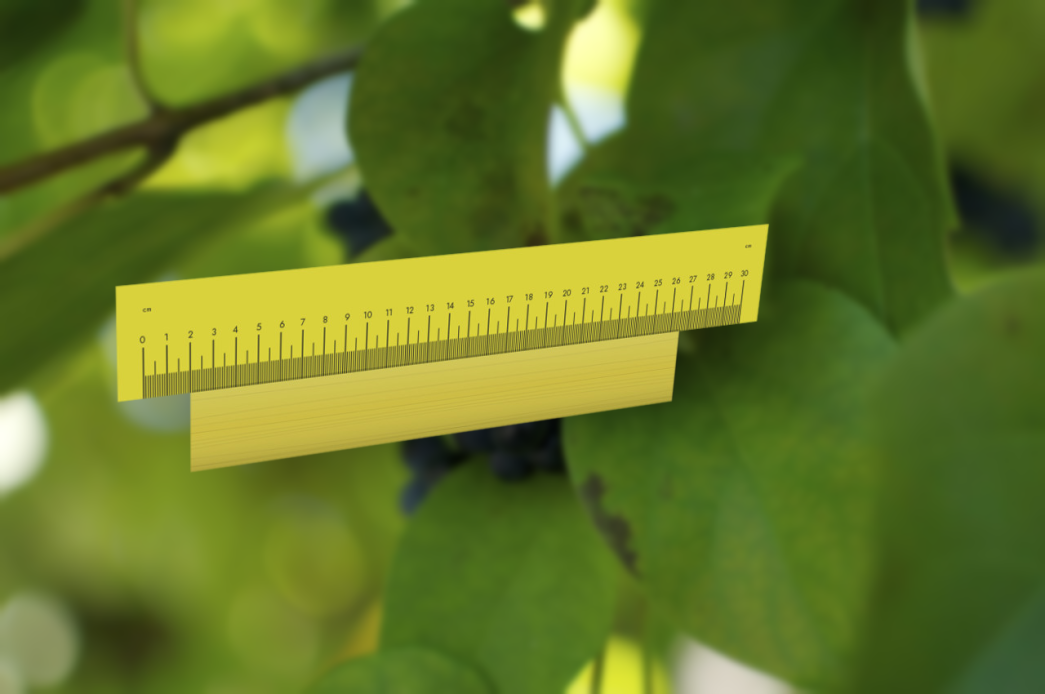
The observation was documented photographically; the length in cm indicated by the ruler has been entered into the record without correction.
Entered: 24.5 cm
